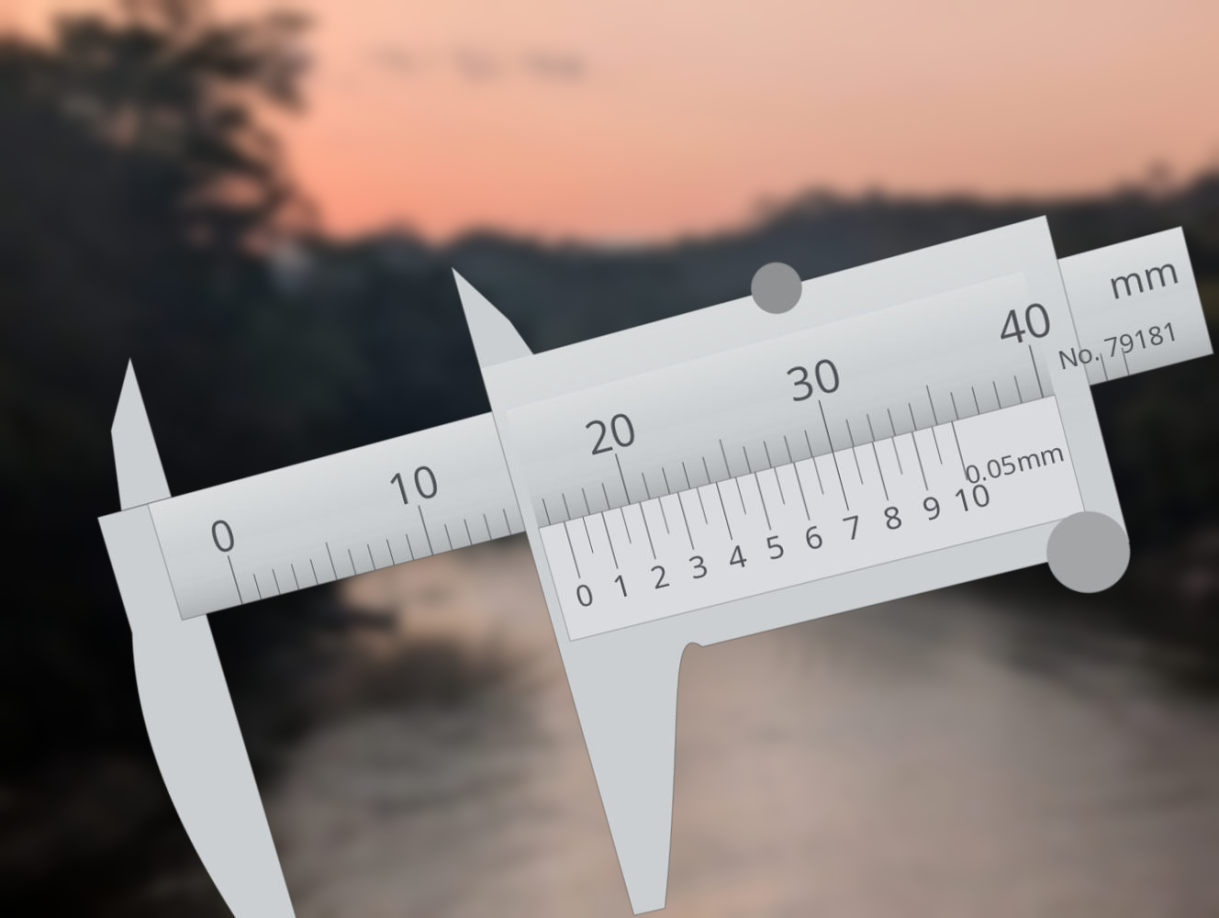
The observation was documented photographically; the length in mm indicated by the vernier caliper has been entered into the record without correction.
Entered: 16.7 mm
